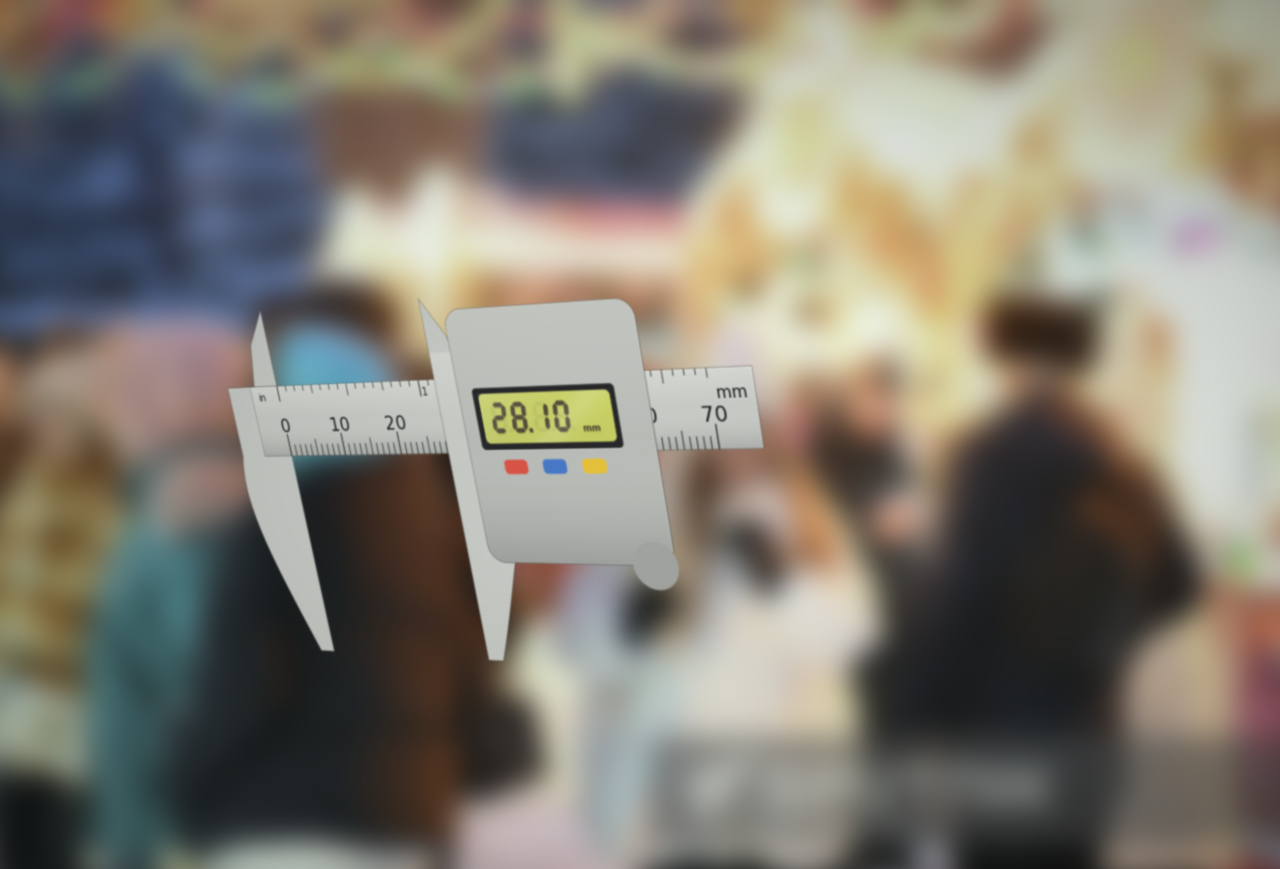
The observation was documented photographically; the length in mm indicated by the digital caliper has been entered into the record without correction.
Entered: 28.10 mm
